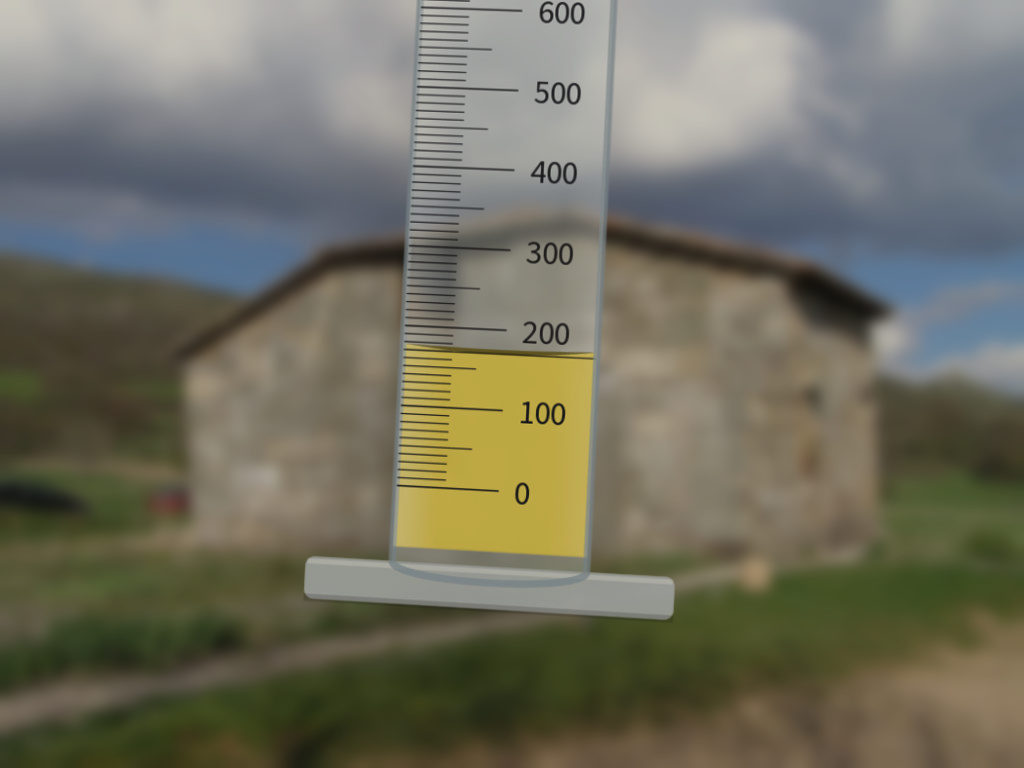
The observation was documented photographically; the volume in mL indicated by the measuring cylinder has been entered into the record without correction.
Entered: 170 mL
